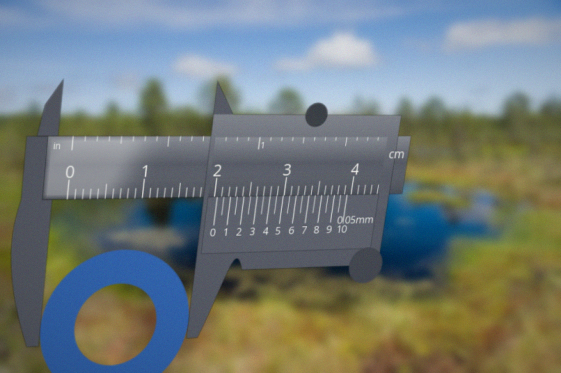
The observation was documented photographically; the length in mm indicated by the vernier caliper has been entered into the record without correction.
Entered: 20.4 mm
